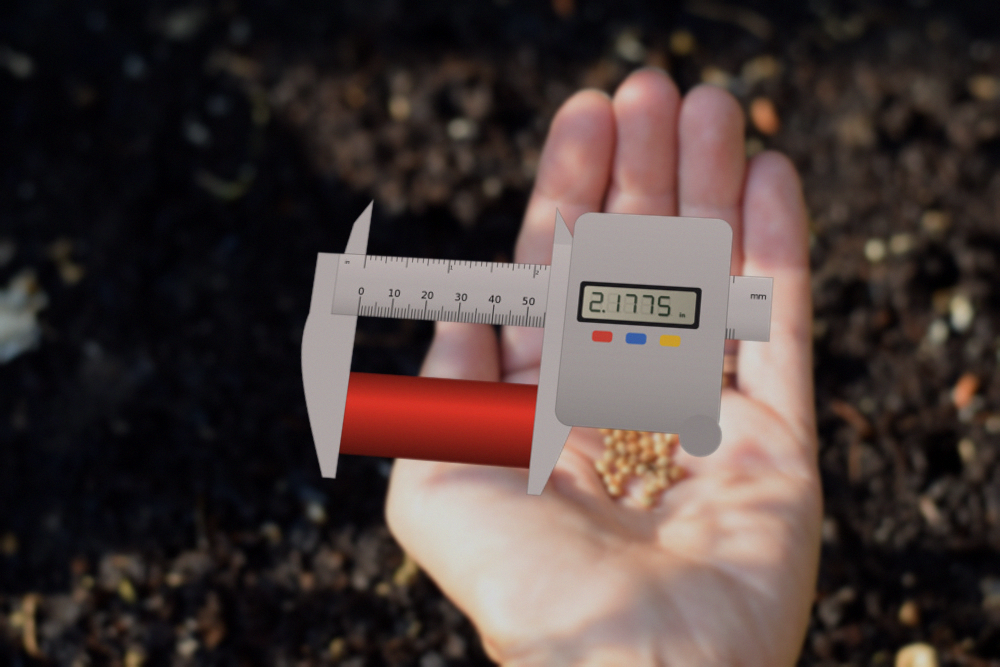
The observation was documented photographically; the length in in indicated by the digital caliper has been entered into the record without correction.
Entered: 2.1775 in
